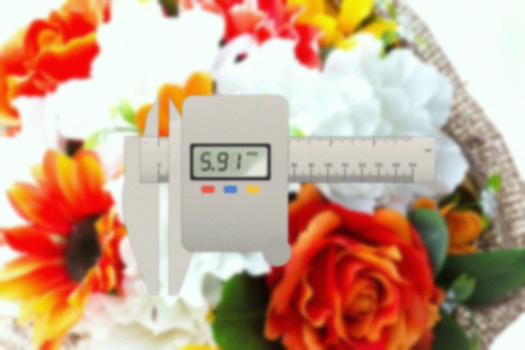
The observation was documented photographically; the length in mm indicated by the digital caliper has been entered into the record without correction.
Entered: 5.91 mm
